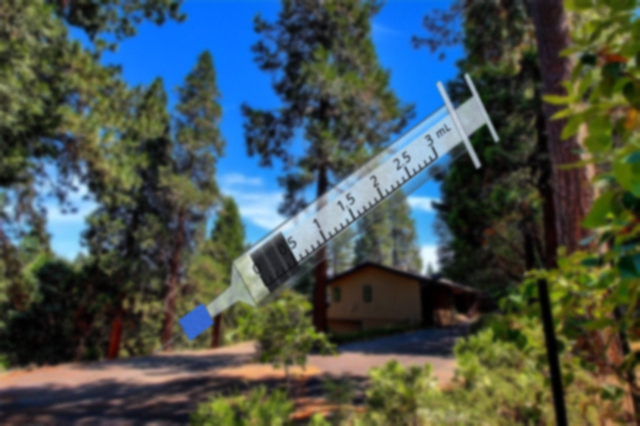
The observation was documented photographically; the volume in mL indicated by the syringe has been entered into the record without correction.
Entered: 0 mL
